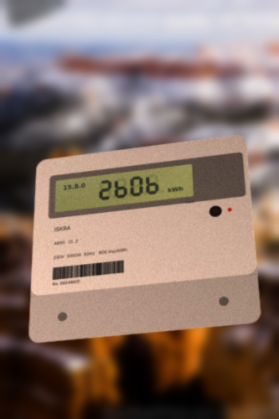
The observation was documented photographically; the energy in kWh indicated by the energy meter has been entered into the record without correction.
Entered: 2606 kWh
